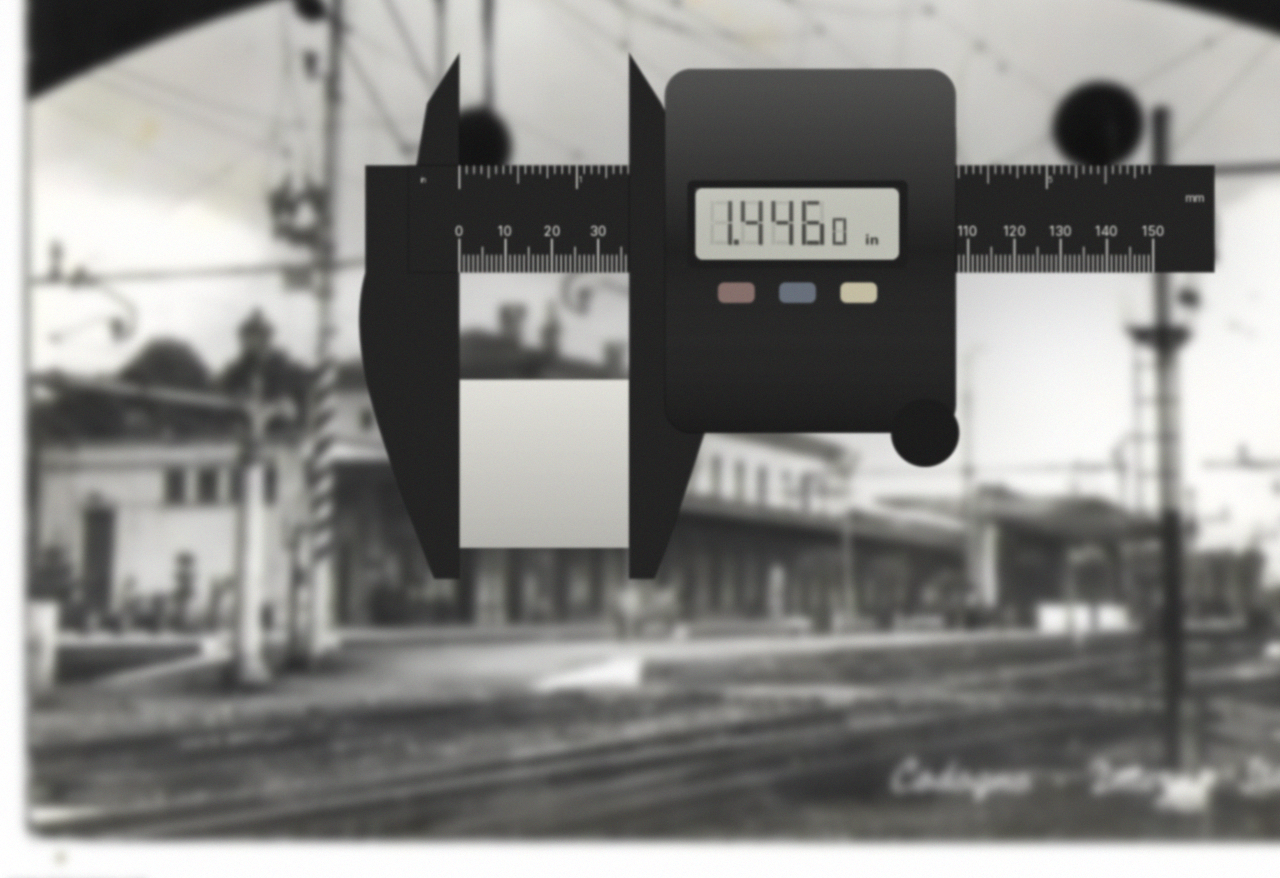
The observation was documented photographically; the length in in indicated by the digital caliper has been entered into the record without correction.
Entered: 1.4460 in
